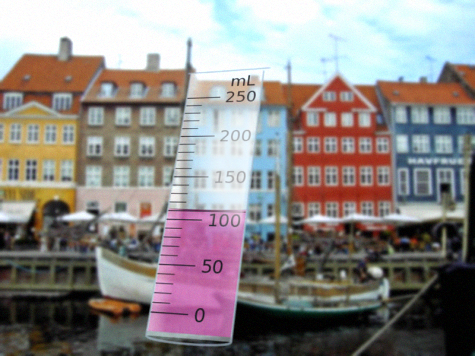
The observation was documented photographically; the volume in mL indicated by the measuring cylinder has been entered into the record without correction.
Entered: 110 mL
